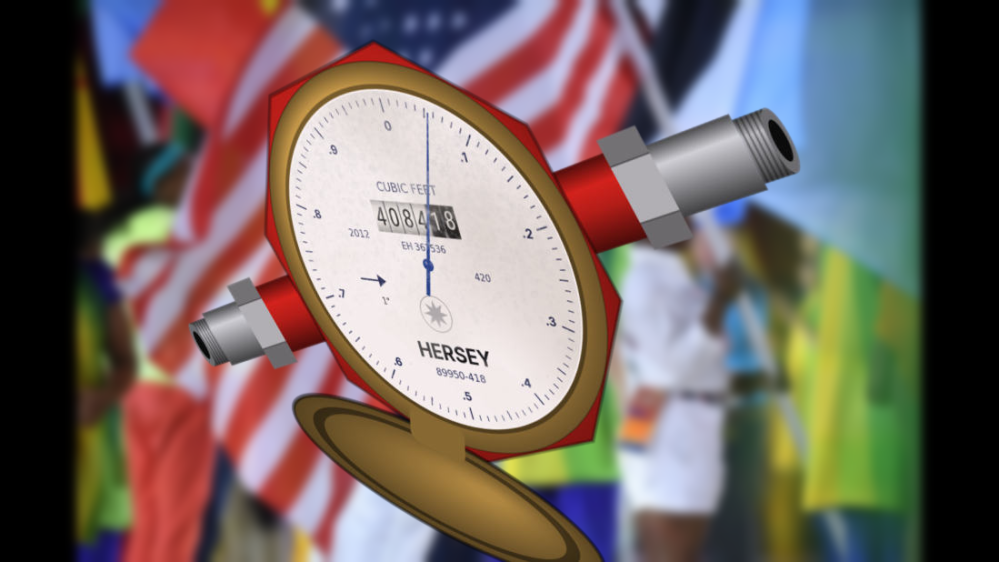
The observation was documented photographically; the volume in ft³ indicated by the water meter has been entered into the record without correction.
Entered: 408418.05 ft³
